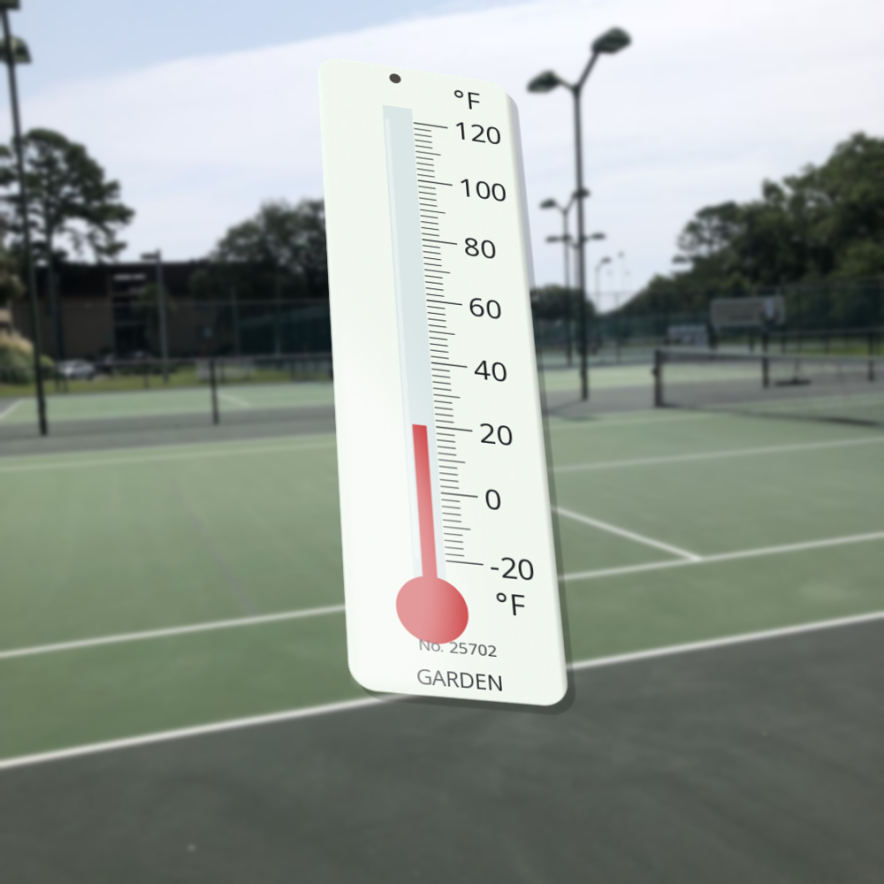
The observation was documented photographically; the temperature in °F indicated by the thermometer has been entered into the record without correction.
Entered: 20 °F
